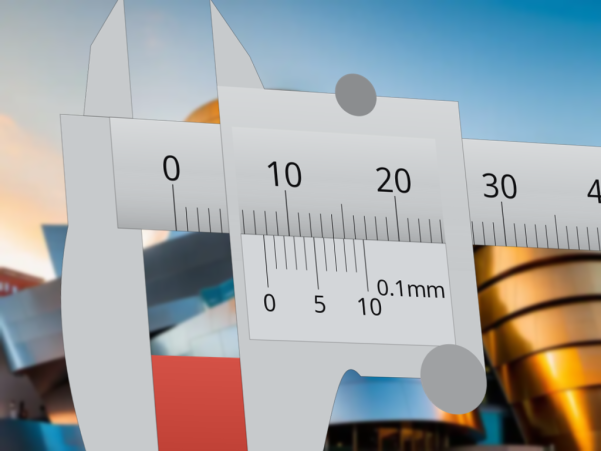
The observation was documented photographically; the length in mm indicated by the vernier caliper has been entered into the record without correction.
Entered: 7.7 mm
